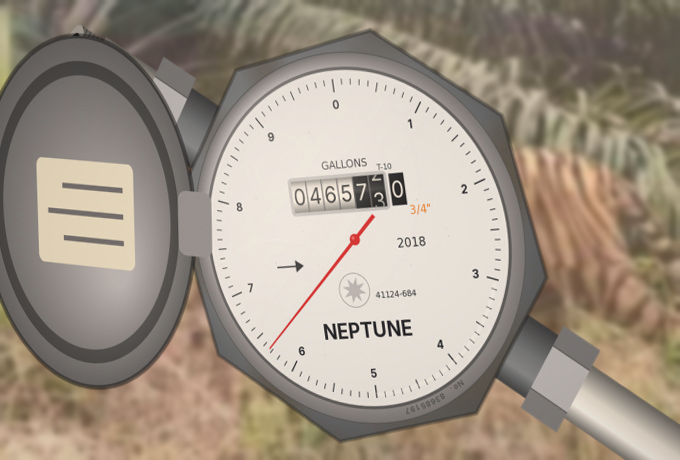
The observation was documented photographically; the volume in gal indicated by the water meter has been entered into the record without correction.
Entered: 465726.3 gal
